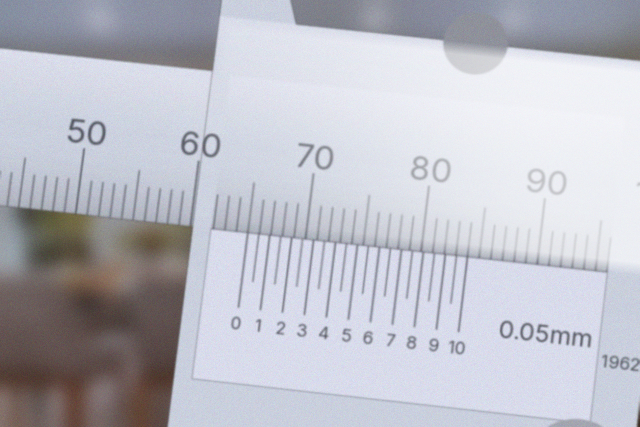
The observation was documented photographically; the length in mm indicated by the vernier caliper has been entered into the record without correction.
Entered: 65.0 mm
